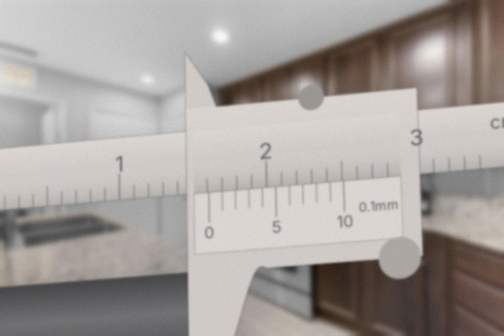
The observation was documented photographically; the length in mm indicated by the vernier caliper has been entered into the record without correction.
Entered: 16.1 mm
